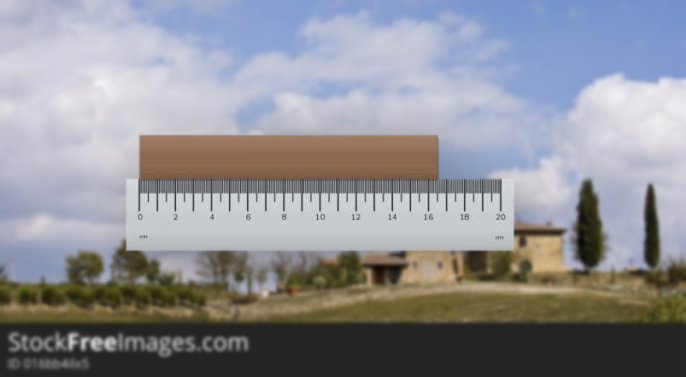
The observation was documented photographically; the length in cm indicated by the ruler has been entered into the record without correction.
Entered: 16.5 cm
